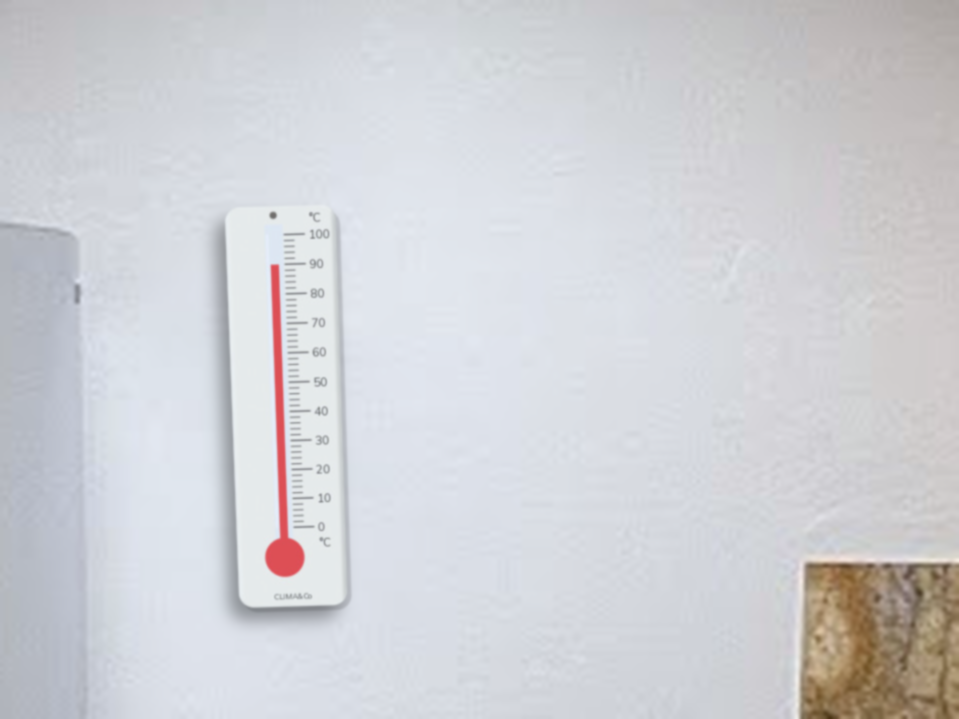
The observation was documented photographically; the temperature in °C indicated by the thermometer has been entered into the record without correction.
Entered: 90 °C
